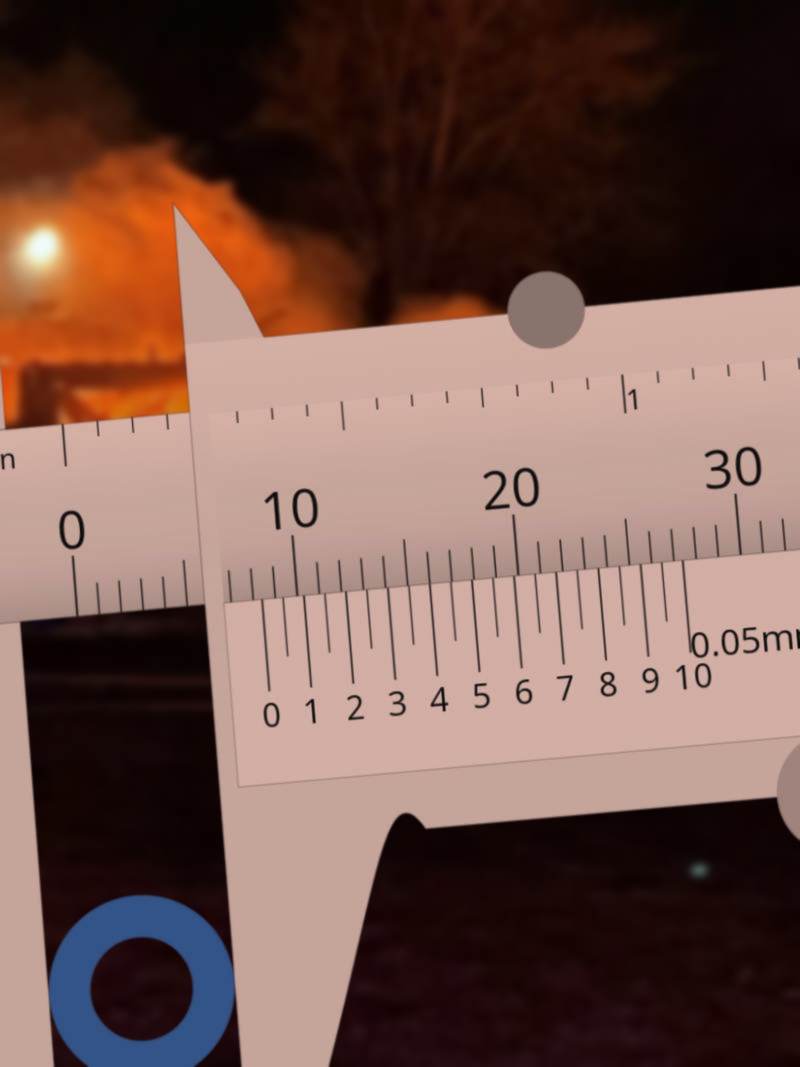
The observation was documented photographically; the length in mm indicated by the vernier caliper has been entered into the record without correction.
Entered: 8.4 mm
